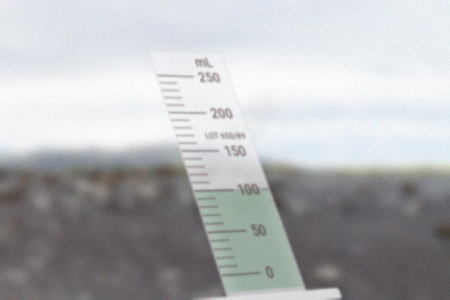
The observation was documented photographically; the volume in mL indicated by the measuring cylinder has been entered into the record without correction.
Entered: 100 mL
